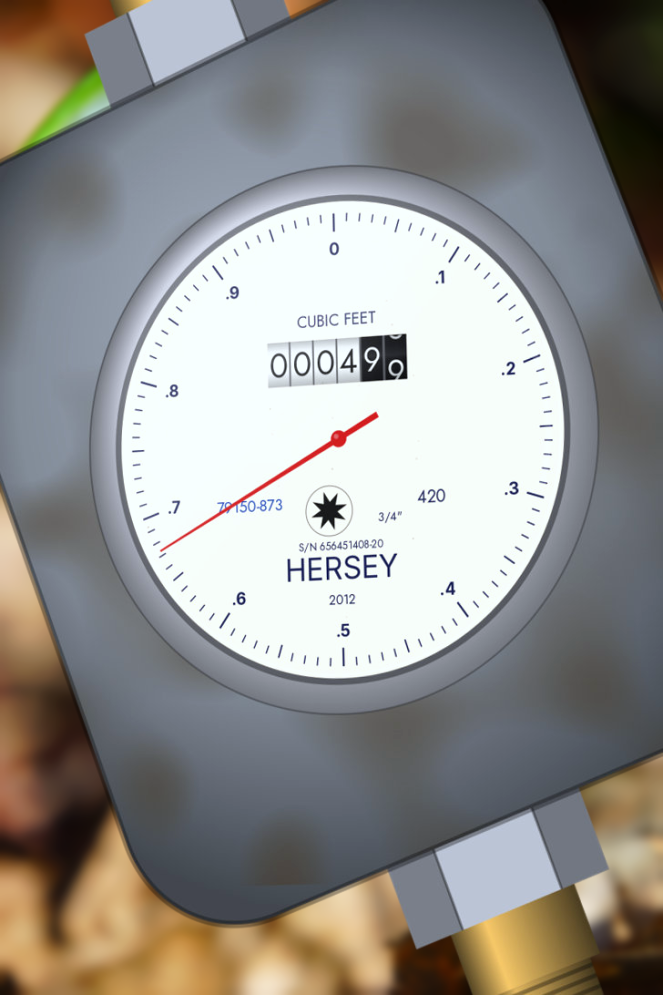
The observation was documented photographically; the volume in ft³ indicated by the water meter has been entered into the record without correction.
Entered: 498.67 ft³
